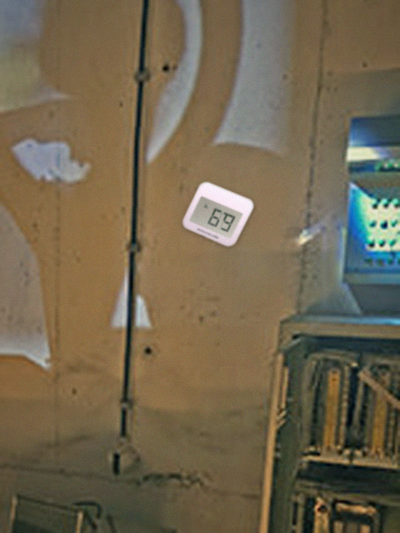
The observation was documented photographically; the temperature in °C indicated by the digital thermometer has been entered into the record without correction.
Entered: 6.9 °C
